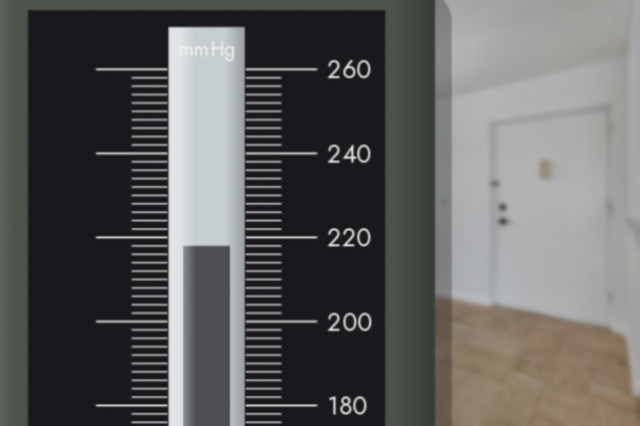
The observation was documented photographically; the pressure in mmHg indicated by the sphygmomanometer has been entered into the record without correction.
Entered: 218 mmHg
